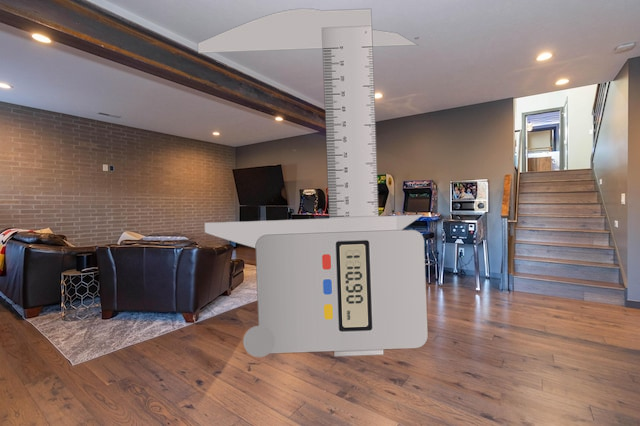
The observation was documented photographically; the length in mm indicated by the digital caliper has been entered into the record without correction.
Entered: 110.90 mm
